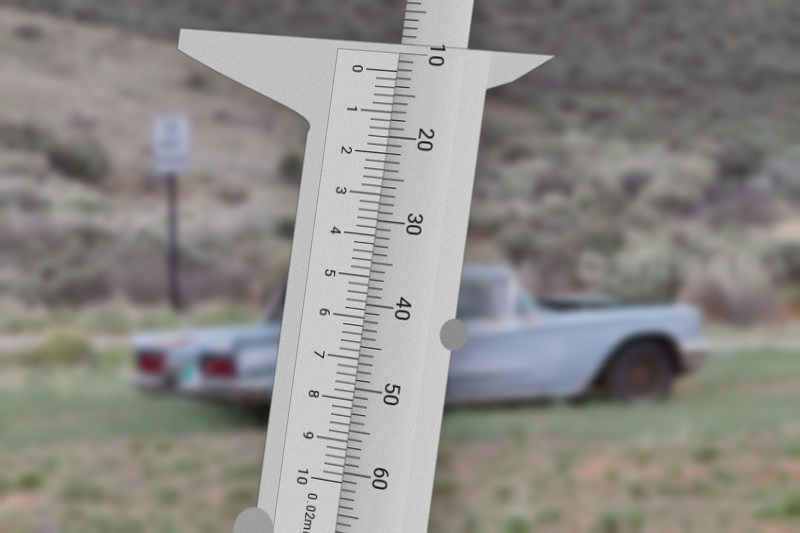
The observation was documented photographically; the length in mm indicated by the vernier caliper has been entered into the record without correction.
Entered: 12.2 mm
